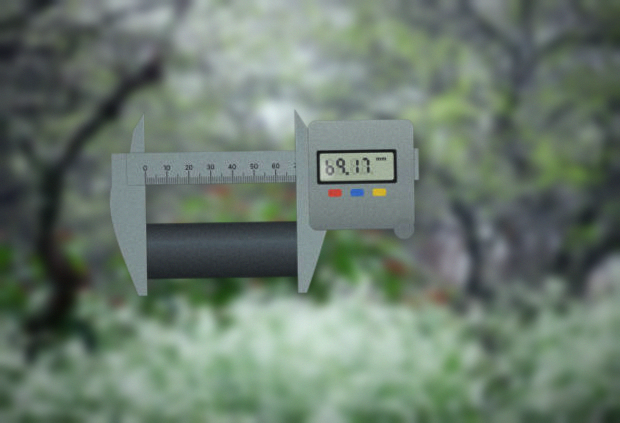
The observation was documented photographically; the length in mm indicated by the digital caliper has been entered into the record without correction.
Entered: 69.17 mm
